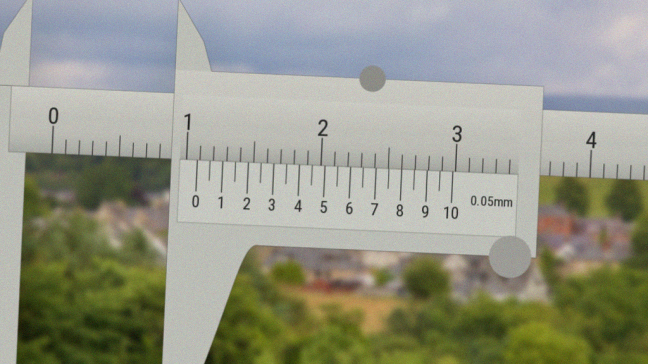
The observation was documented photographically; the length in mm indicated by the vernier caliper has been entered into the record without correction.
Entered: 10.8 mm
